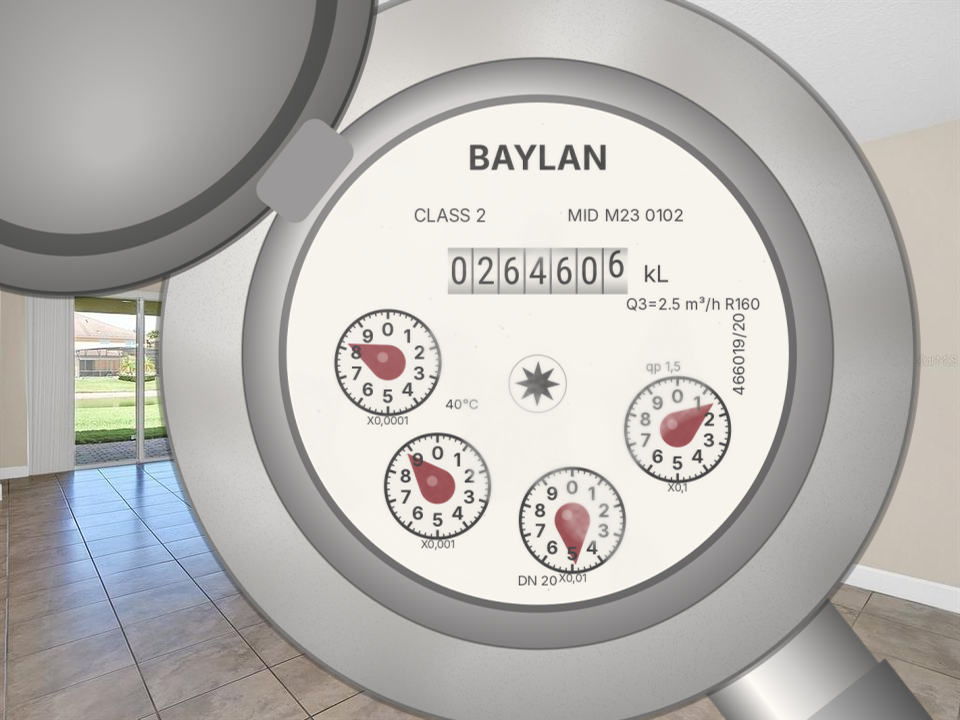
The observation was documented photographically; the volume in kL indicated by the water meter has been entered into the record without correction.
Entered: 264606.1488 kL
